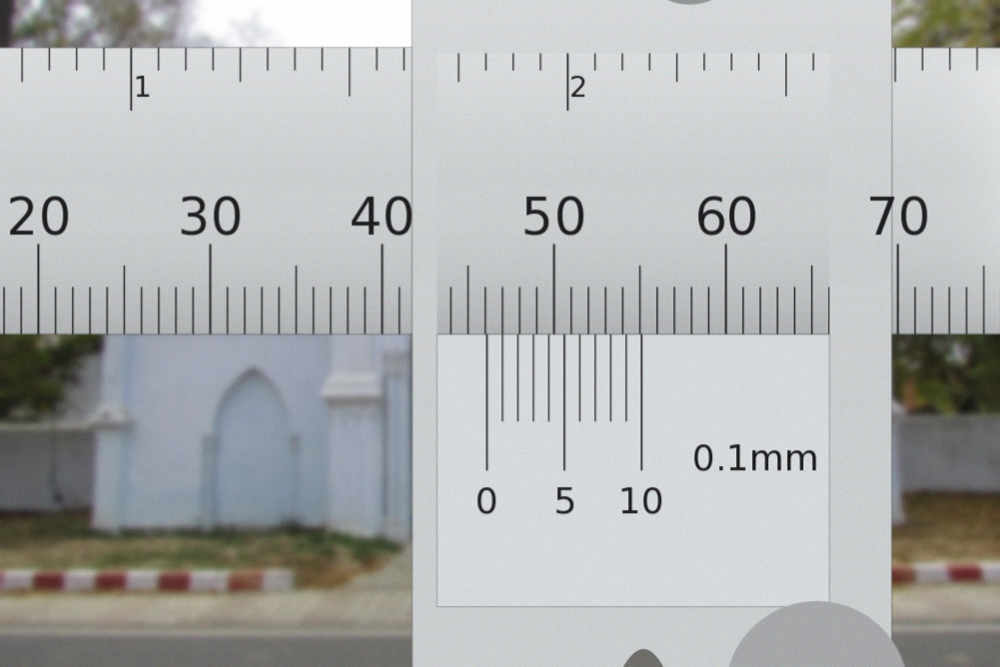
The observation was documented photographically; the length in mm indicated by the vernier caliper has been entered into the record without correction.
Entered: 46.1 mm
